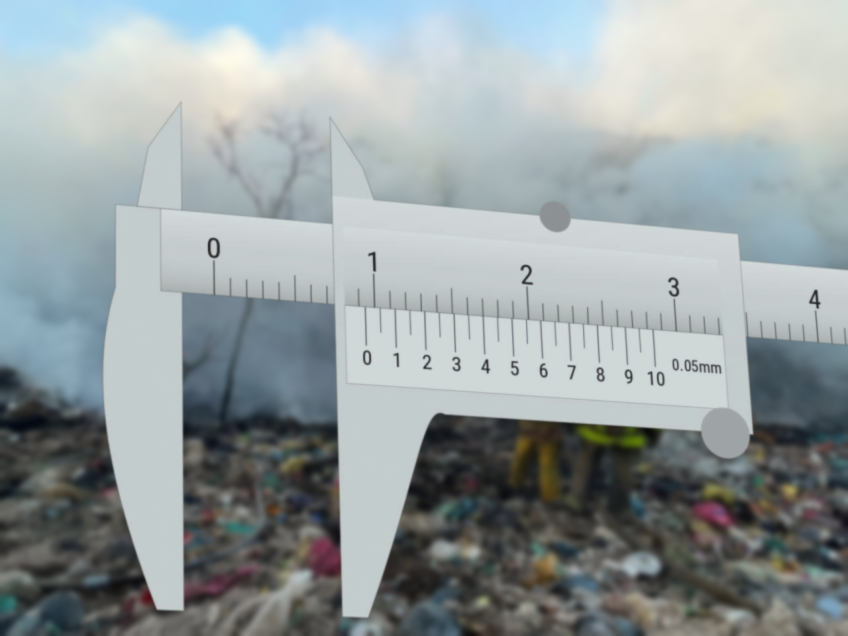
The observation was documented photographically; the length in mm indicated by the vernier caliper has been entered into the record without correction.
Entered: 9.4 mm
